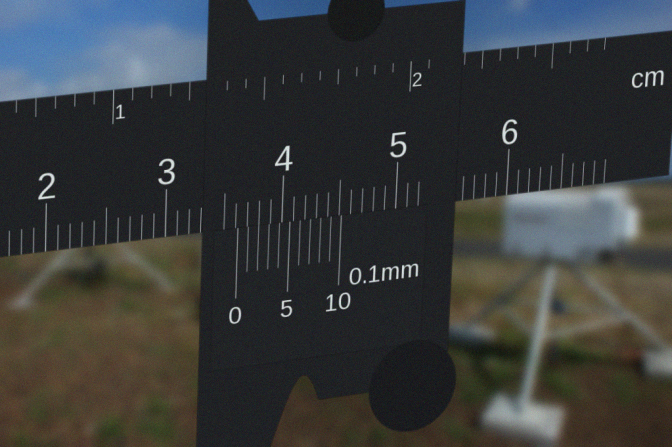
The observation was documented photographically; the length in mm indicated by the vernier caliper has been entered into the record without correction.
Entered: 36.2 mm
